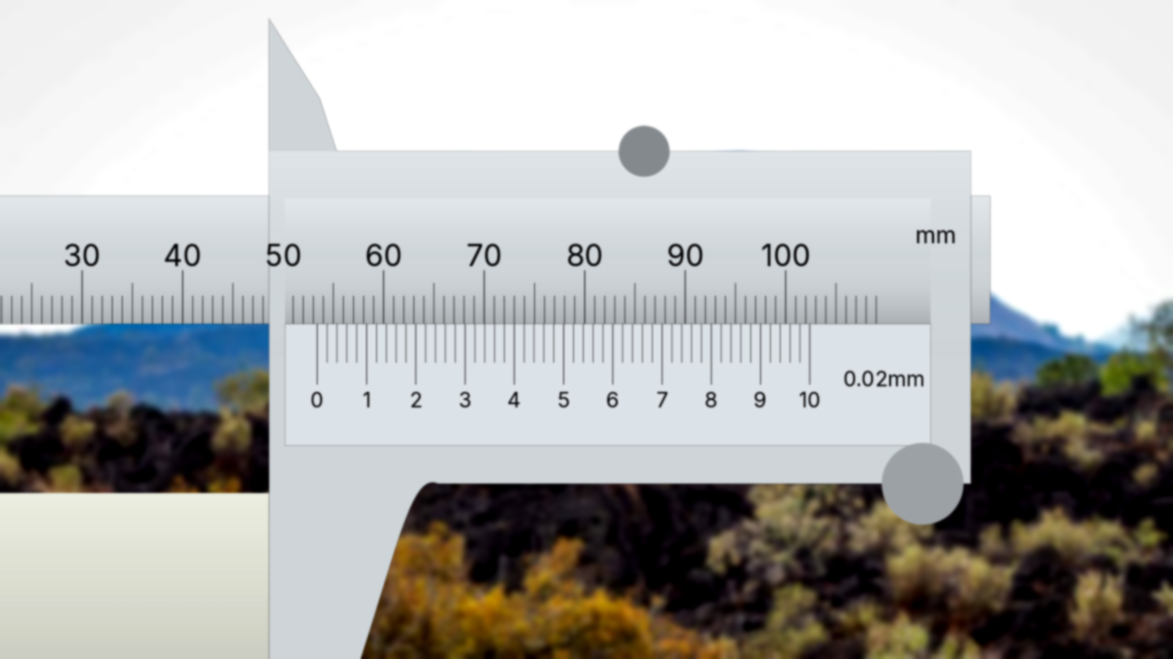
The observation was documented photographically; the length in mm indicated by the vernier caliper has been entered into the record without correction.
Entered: 53.4 mm
